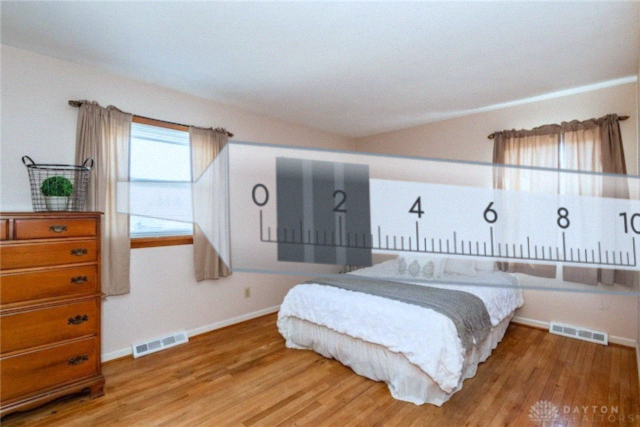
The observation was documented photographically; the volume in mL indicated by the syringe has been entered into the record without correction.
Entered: 0.4 mL
